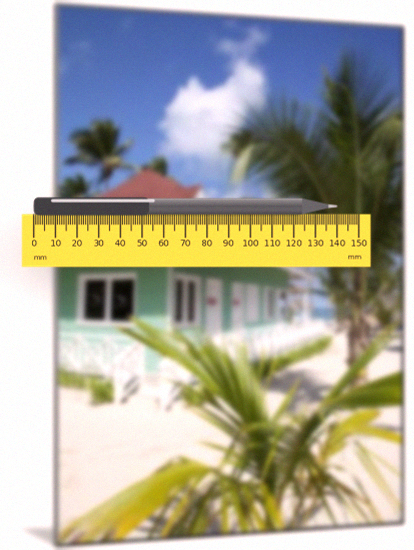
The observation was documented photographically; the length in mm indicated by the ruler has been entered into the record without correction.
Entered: 140 mm
